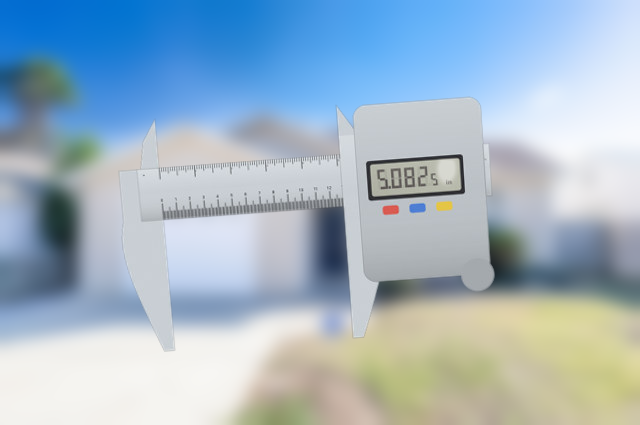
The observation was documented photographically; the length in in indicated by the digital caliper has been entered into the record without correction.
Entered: 5.0825 in
